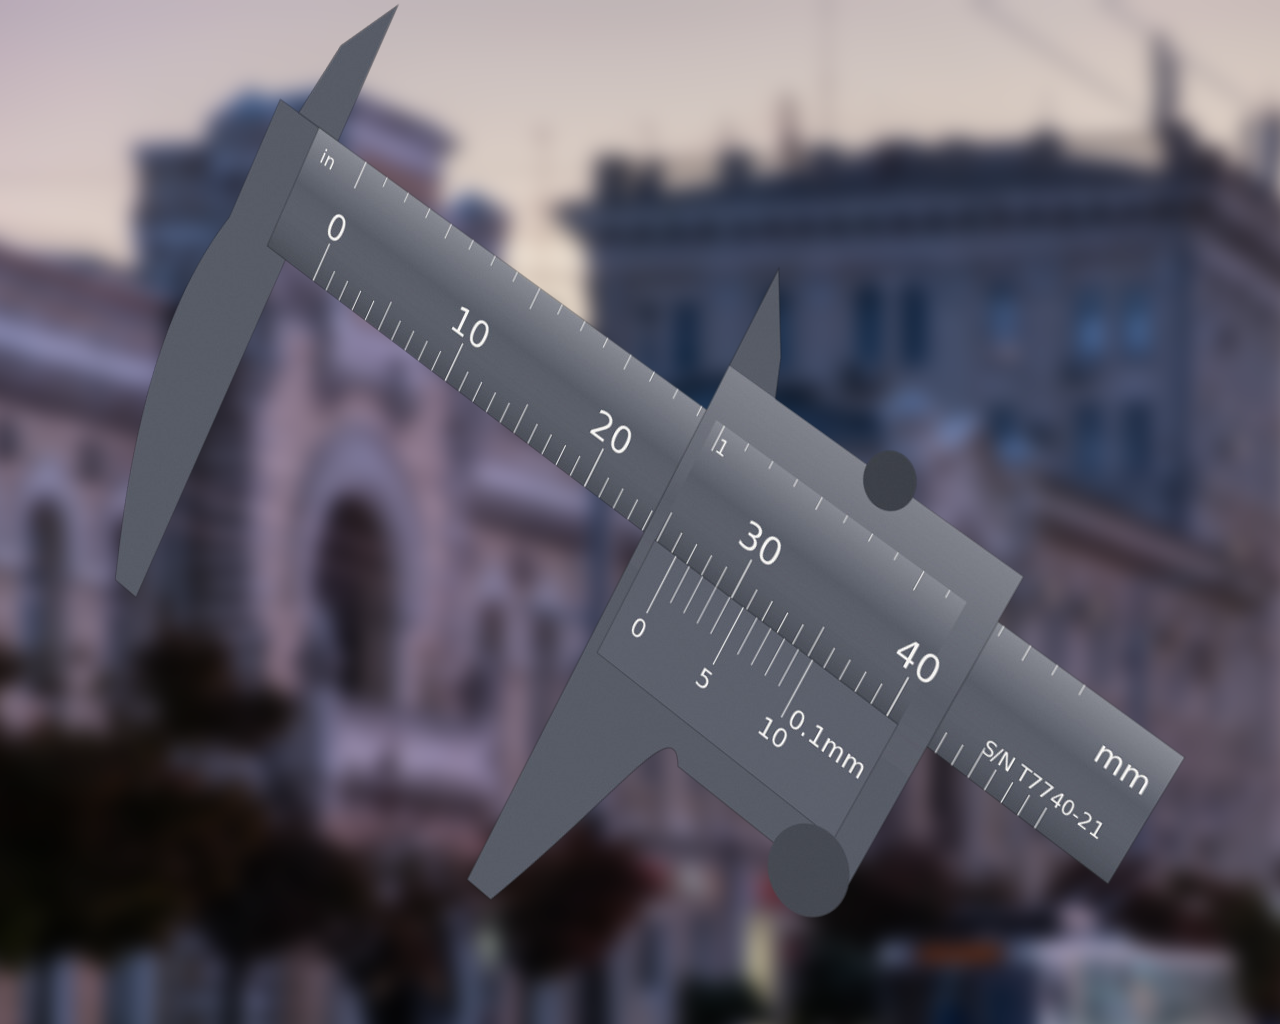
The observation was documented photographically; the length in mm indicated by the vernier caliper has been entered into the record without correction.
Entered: 26.3 mm
